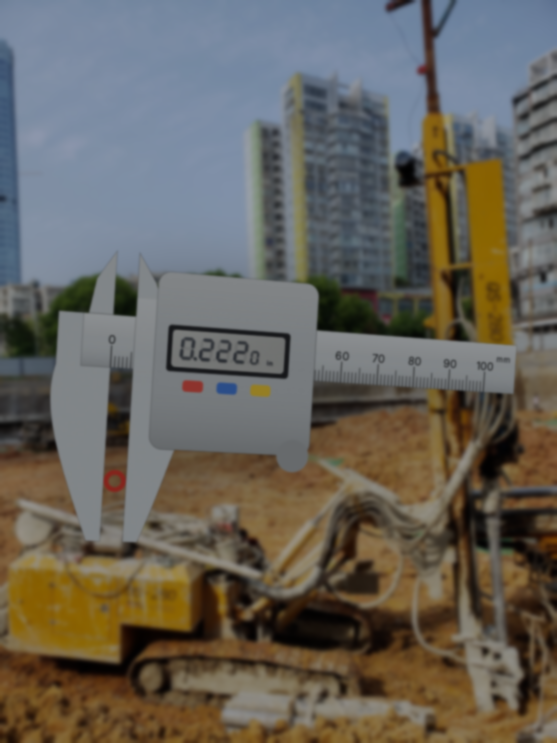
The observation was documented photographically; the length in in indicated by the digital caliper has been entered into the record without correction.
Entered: 0.2220 in
